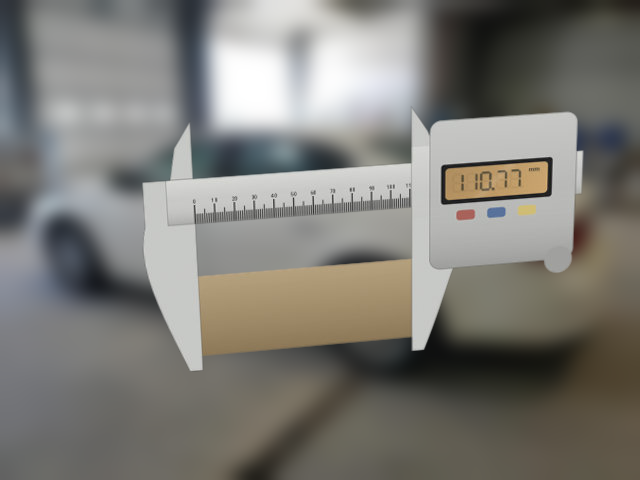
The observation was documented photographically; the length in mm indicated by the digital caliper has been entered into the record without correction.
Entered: 110.77 mm
